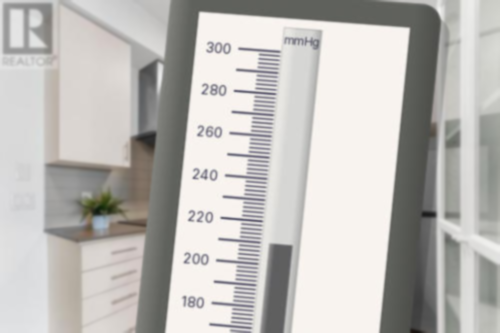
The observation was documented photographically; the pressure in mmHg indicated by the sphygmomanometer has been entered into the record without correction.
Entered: 210 mmHg
